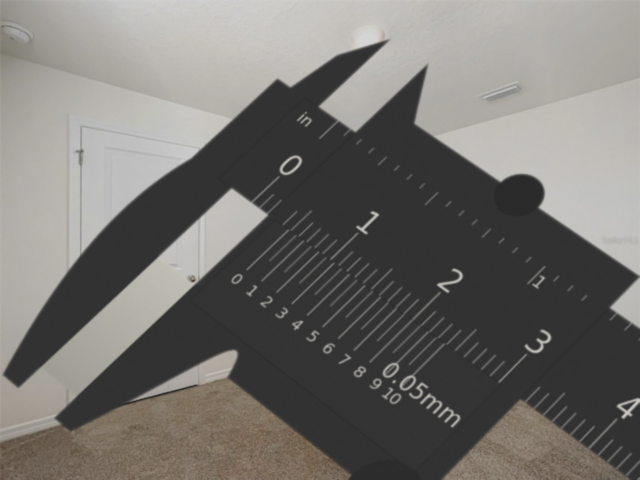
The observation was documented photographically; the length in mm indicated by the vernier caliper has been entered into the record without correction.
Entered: 4.8 mm
